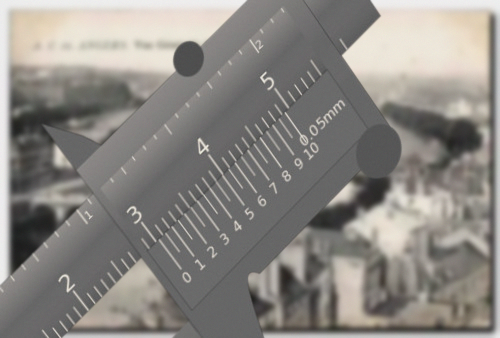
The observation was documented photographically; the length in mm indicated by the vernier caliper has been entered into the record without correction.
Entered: 30.4 mm
